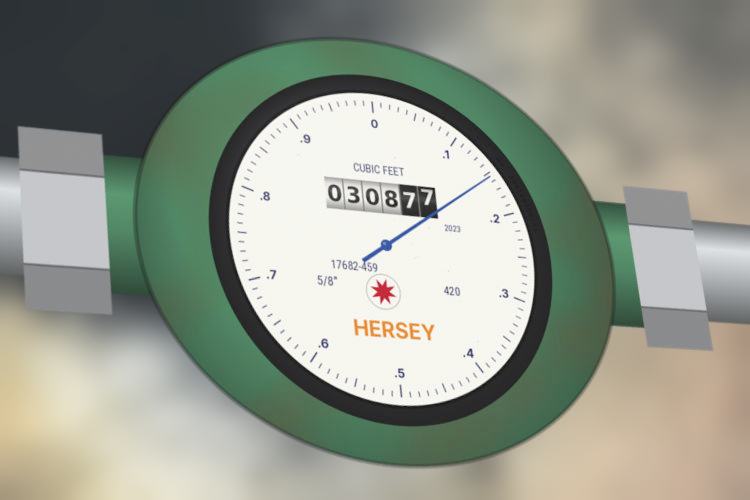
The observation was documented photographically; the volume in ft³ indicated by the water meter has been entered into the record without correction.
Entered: 30877.15 ft³
